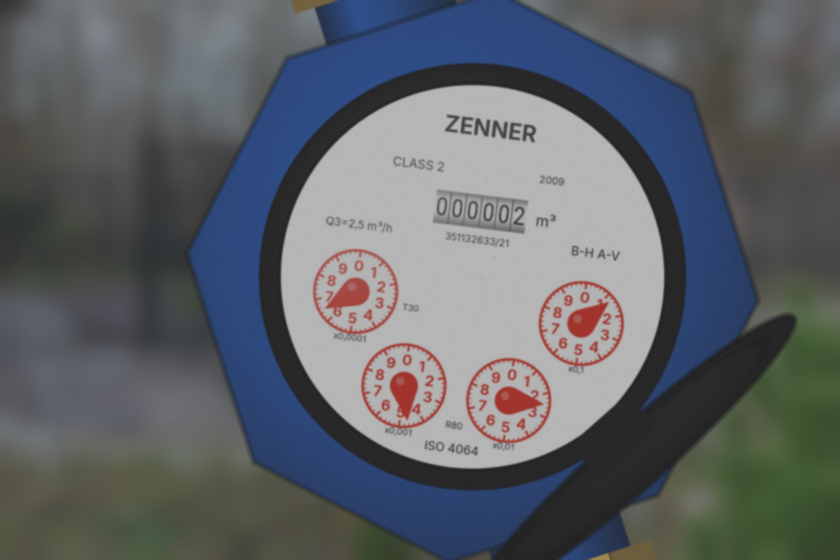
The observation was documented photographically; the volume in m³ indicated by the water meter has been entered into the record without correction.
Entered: 2.1246 m³
